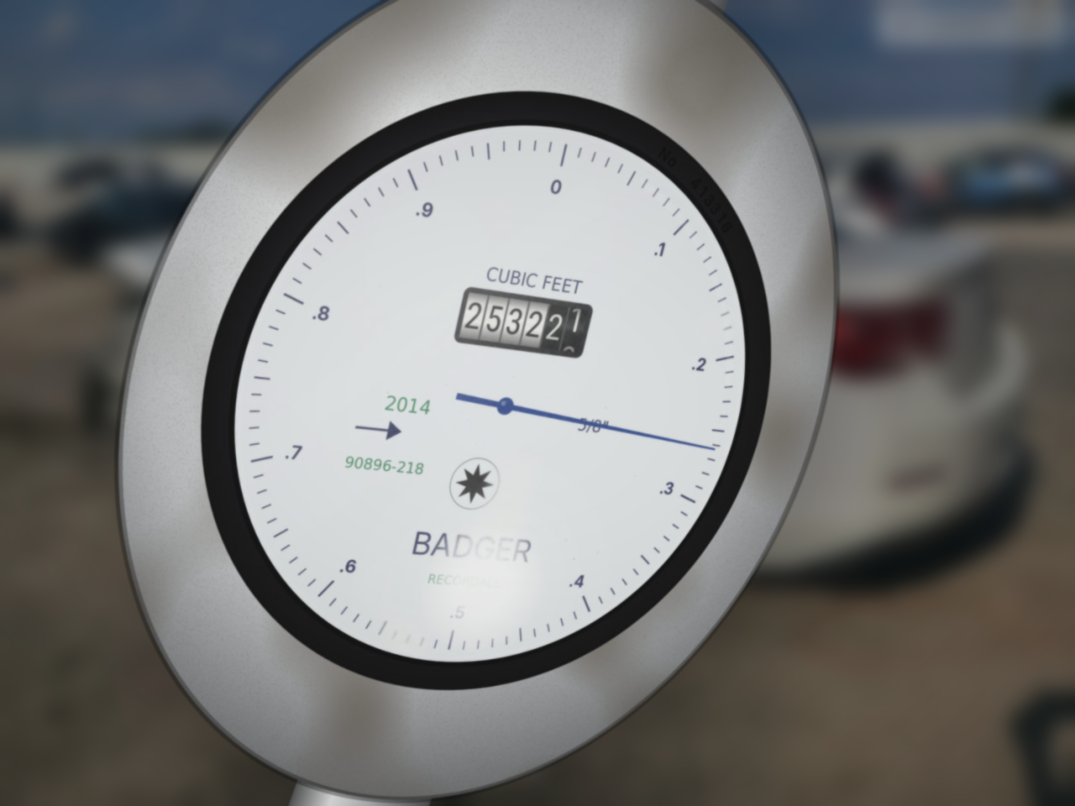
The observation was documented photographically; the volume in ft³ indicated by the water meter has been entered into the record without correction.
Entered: 253221.26 ft³
